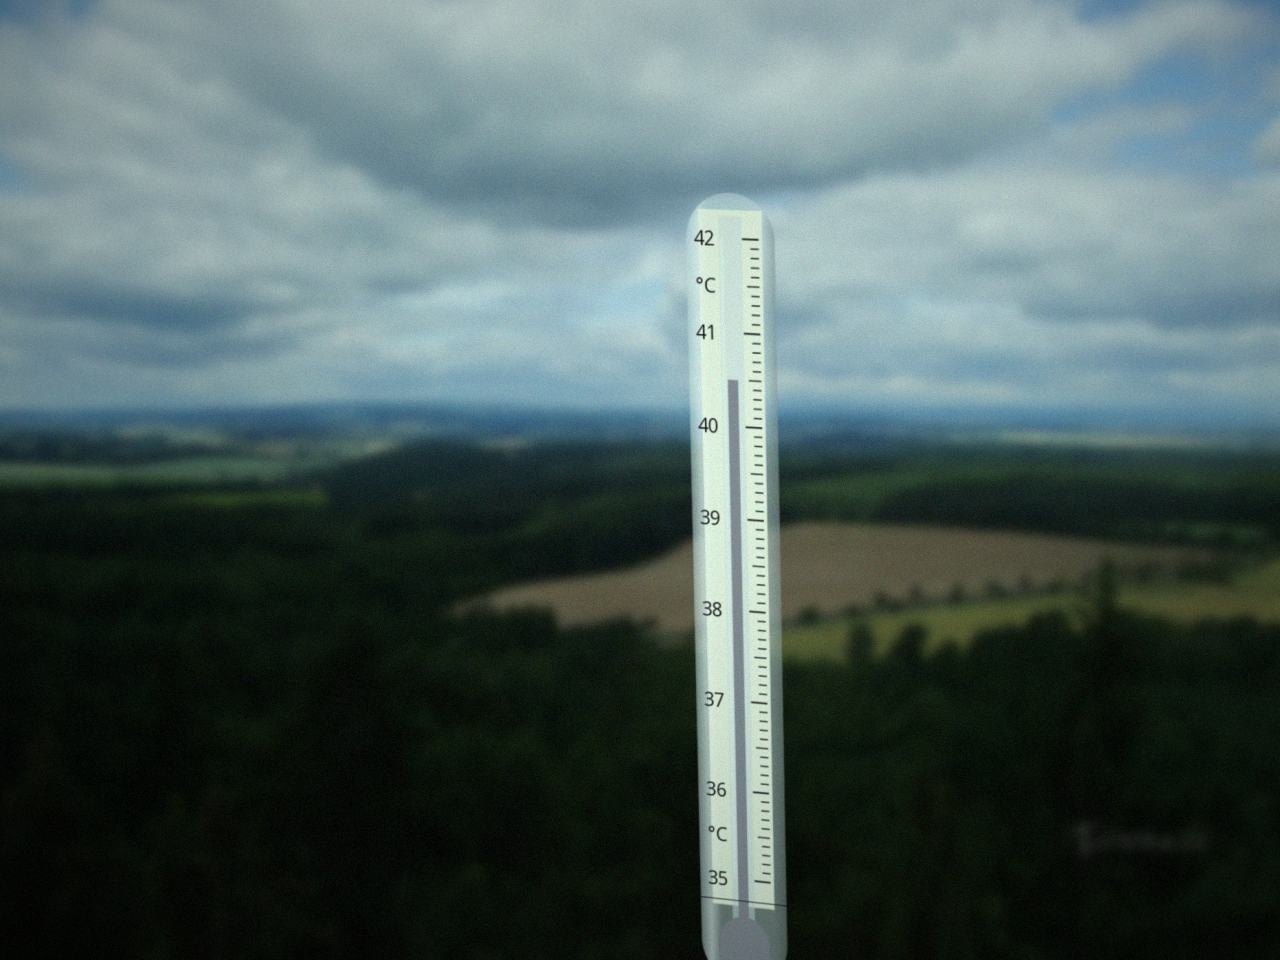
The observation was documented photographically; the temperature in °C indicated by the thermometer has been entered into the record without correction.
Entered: 40.5 °C
